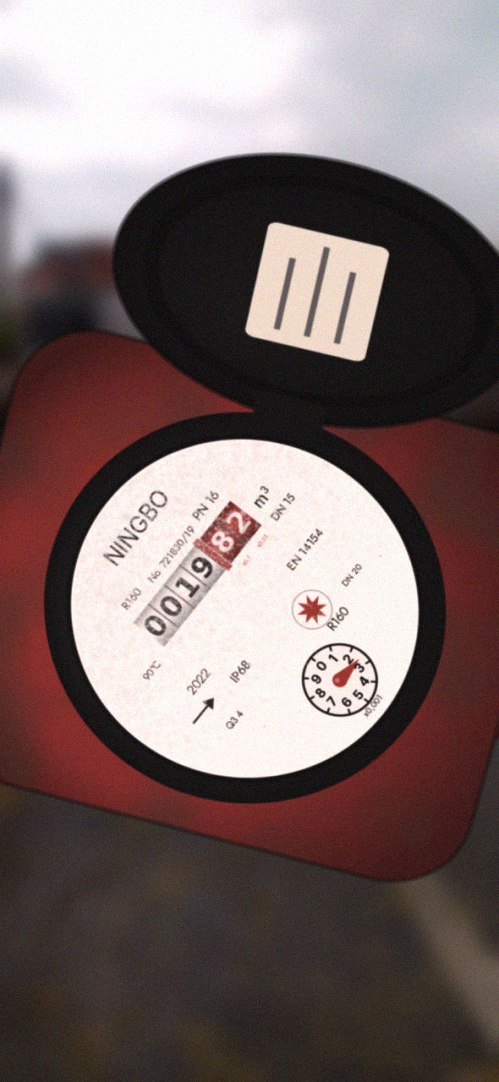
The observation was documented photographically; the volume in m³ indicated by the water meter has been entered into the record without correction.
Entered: 19.822 m³
